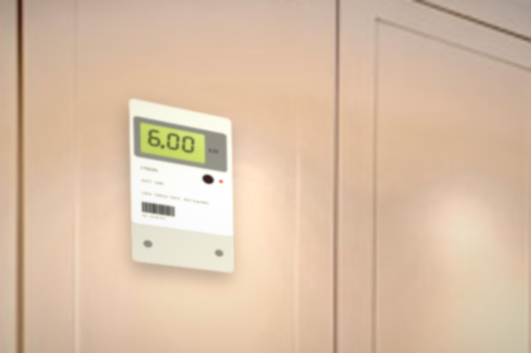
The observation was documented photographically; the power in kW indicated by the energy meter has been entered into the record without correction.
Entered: 6.00 kW
